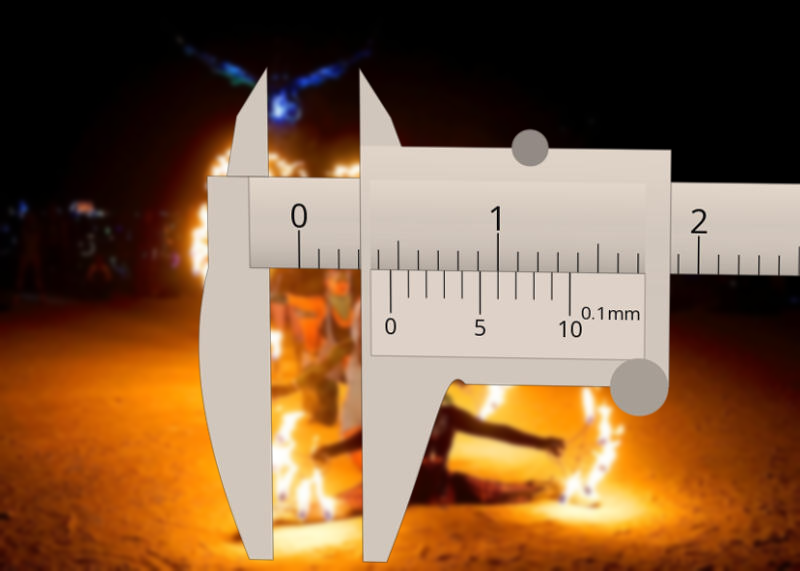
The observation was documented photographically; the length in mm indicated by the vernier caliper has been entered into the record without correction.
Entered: 4.6 mm
